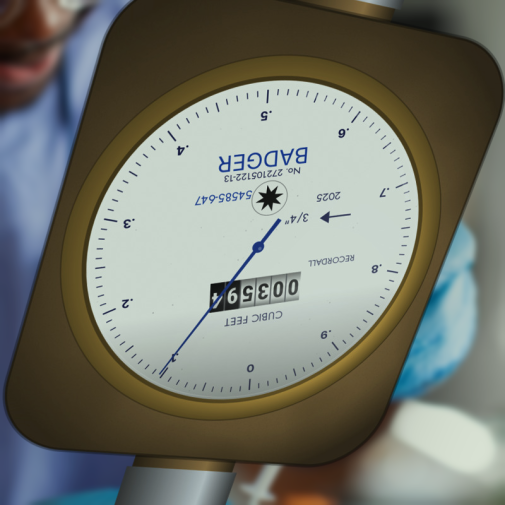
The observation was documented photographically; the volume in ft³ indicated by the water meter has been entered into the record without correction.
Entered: 3594.10 ft³
